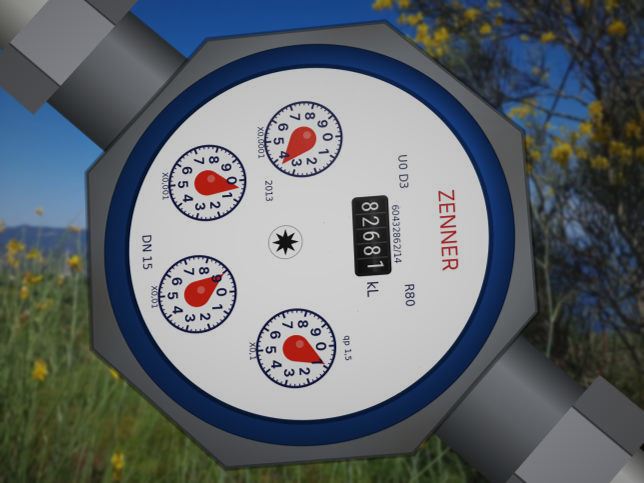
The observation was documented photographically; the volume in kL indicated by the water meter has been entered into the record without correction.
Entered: 82681.0903 kL
